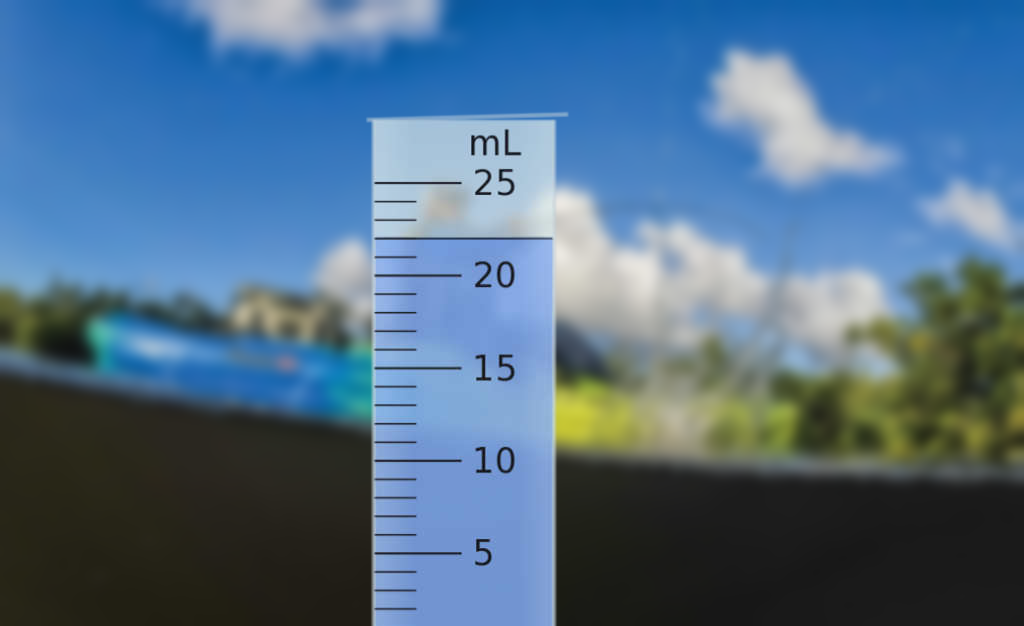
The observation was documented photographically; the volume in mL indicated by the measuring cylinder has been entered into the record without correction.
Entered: 22 mL
